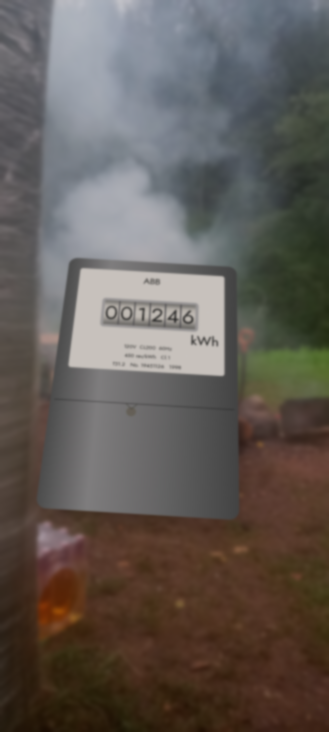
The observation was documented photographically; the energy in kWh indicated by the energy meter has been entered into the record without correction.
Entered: 1246 kWh
